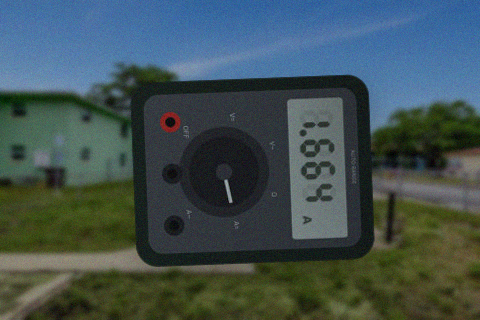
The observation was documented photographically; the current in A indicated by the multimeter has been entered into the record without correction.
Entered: 1.664 A
